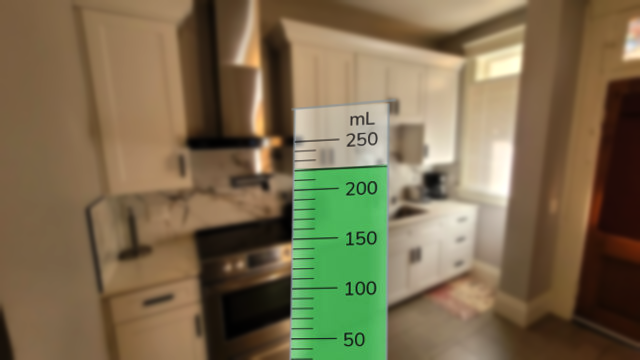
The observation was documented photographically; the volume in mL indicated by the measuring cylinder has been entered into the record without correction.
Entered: 220 mL
